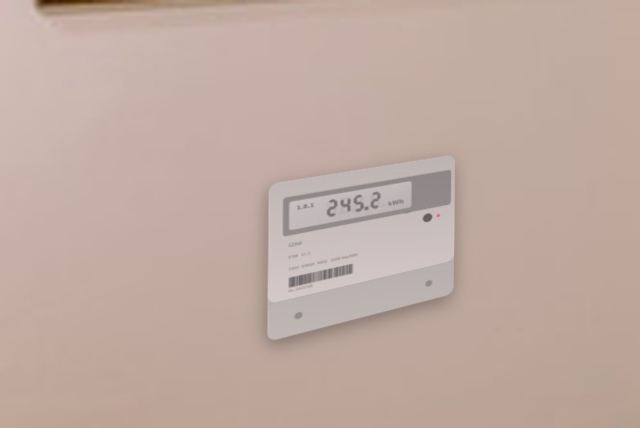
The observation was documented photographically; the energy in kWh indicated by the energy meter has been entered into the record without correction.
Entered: 245.2 kWh
